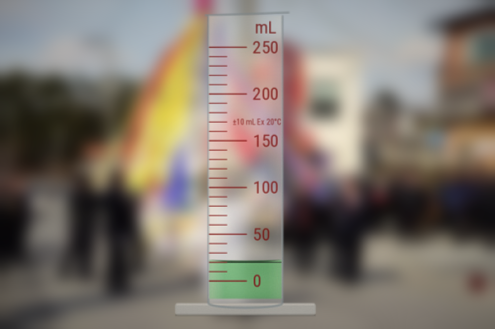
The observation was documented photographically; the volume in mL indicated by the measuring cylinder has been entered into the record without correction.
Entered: 20 mL
